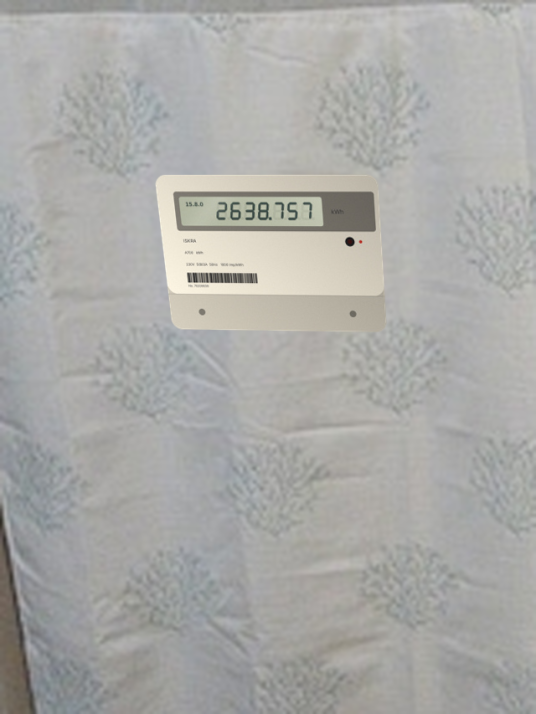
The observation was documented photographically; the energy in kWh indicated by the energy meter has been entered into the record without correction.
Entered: 2638.757 kWh
